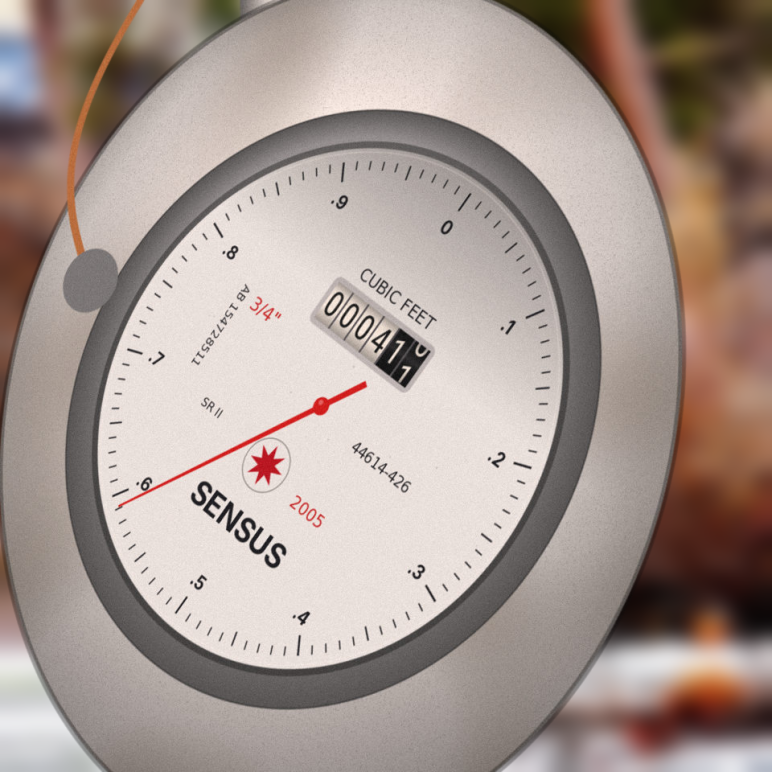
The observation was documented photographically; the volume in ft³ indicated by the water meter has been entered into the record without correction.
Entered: 410.59 ft³
